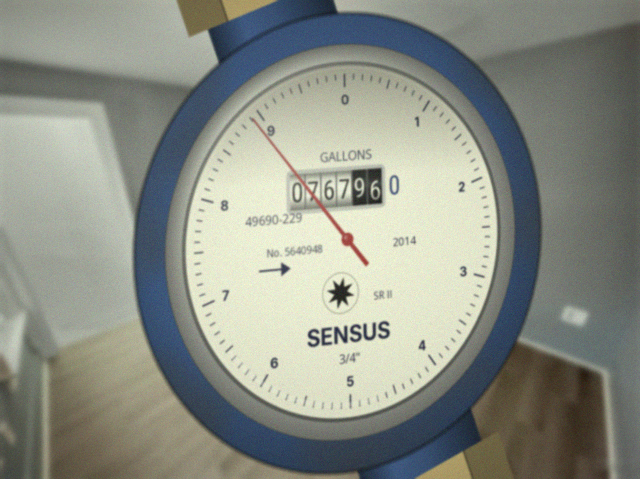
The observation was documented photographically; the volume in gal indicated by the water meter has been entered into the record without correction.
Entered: 767958.9 gal
